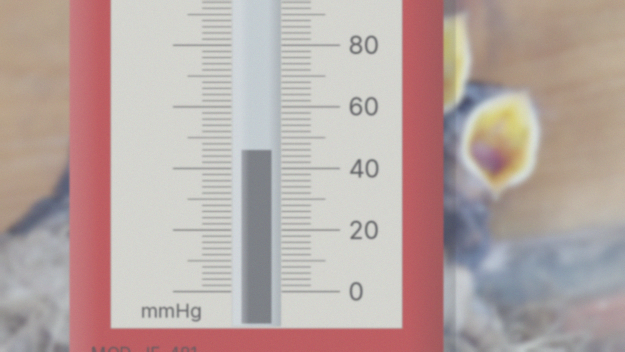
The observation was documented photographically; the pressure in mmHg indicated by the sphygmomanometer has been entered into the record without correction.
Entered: 46 mmHg
